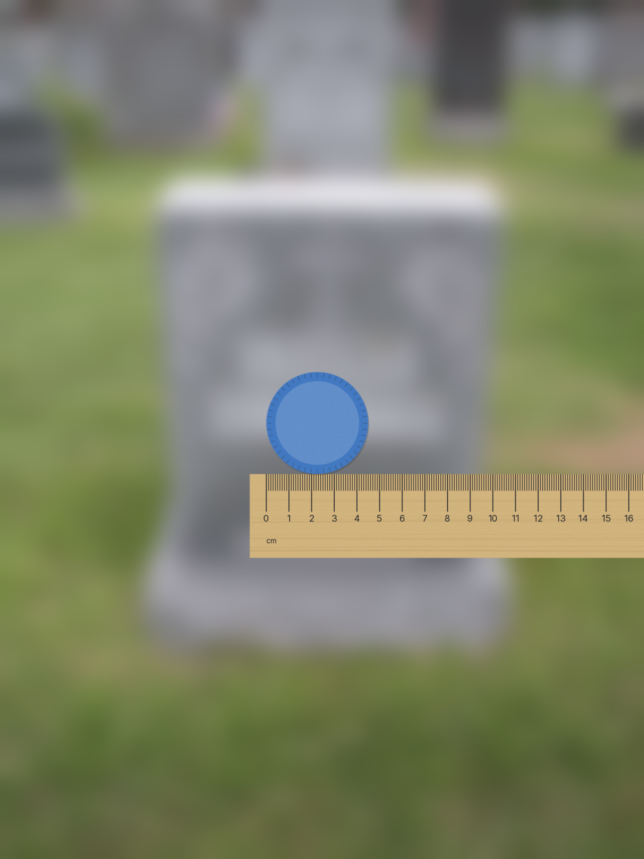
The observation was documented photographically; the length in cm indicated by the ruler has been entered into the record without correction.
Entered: 4.5 cm
